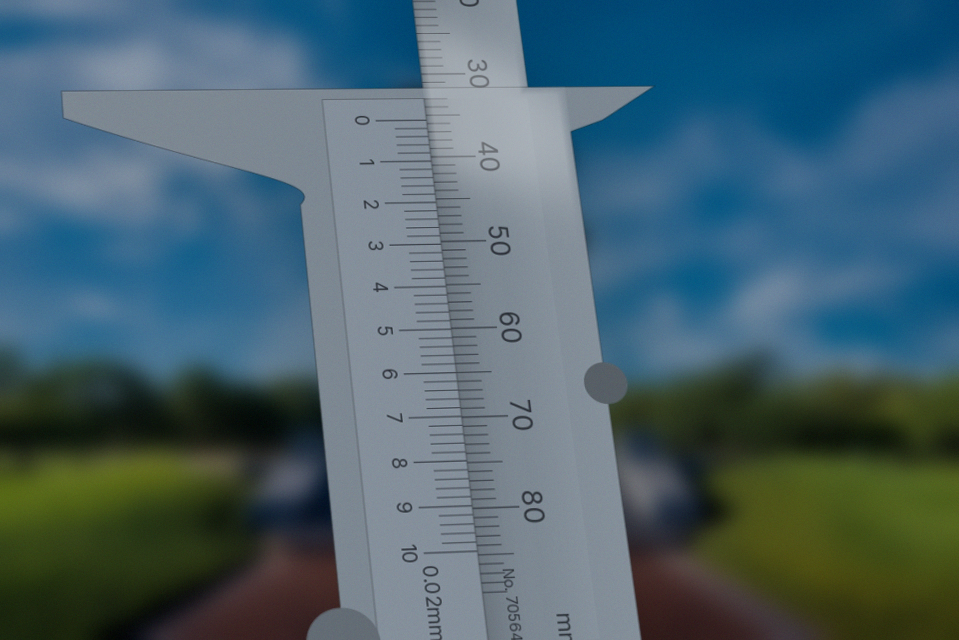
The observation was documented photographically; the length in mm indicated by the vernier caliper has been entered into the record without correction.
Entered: 35.6 mm
